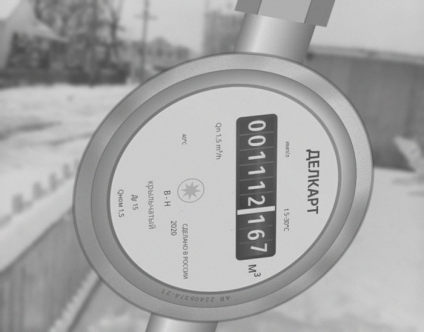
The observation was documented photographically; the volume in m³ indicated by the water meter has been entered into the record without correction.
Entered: 1112.167 m³
